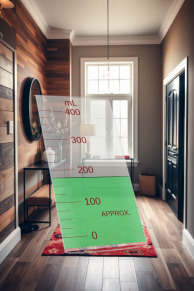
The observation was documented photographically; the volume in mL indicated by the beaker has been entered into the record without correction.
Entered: 175 mL
